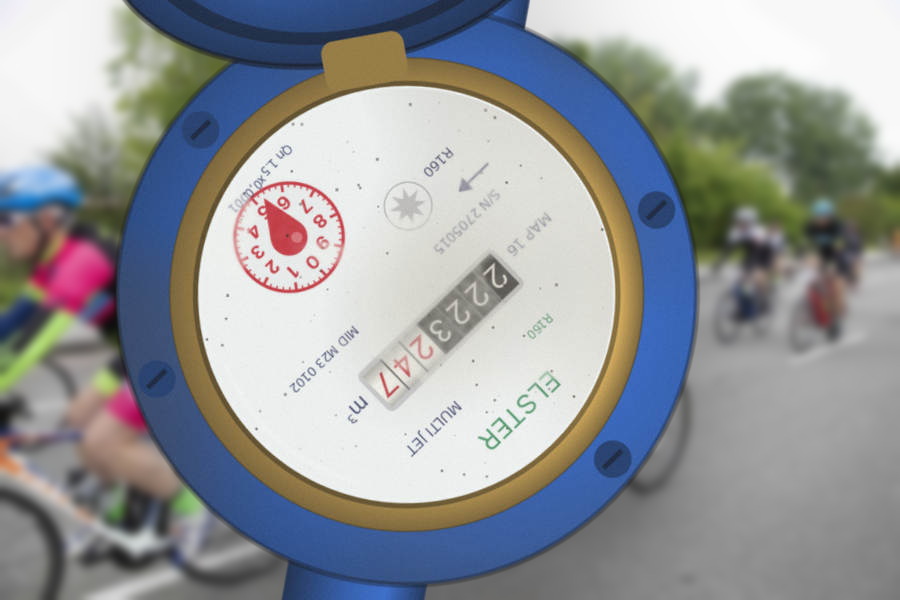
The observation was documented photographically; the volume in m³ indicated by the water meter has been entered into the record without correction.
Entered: 2223.2475 m³
